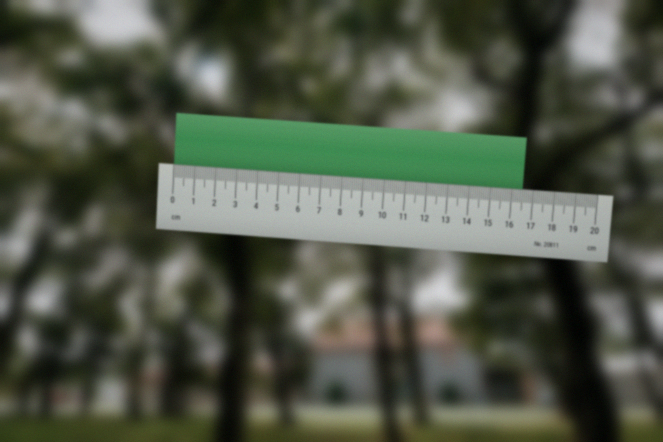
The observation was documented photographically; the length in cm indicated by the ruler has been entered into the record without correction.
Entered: 16.5 cm
